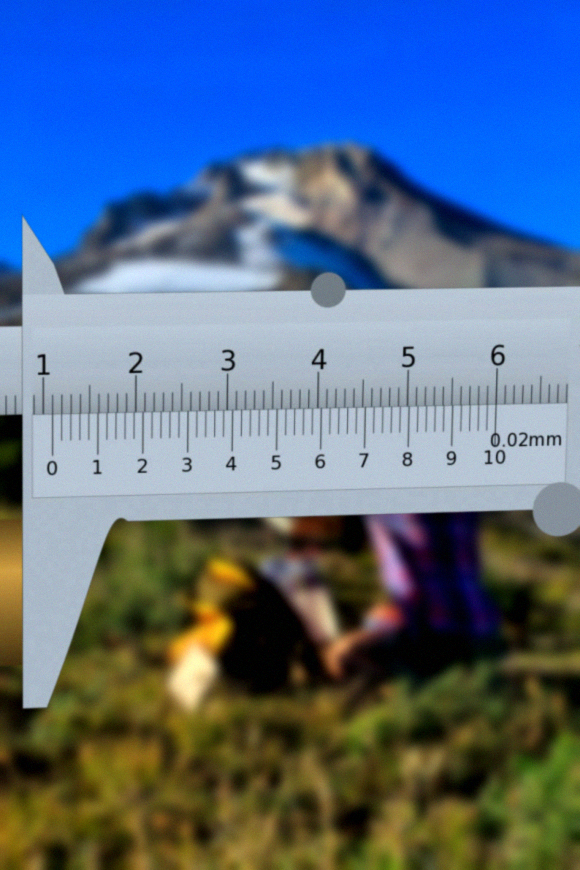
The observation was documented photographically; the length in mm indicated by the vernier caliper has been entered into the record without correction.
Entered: 11.0 mm
